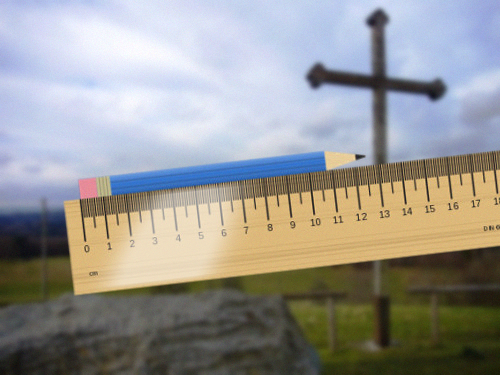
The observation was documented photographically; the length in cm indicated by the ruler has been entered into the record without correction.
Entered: 12.5 cm
